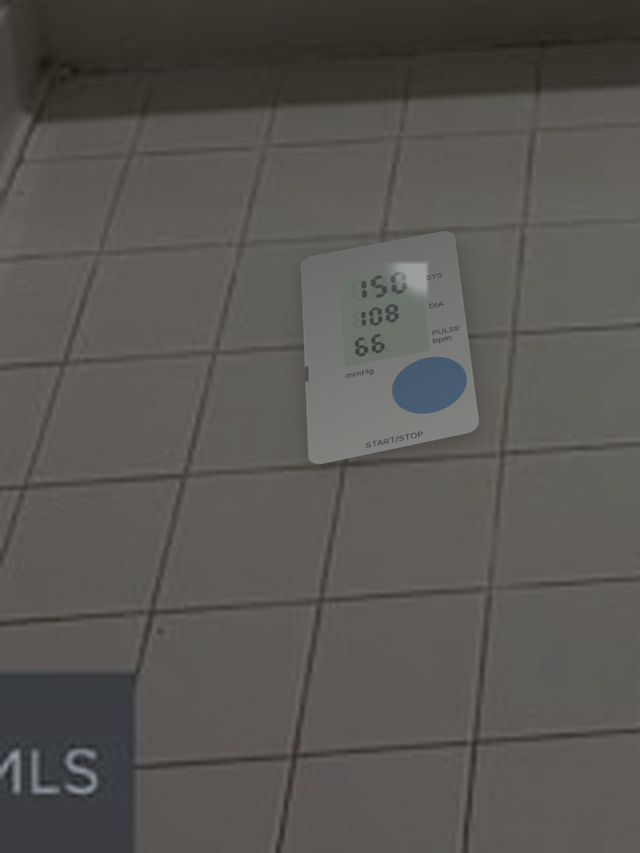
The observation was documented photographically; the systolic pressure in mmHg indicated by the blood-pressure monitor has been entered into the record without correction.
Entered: 150 mmHg
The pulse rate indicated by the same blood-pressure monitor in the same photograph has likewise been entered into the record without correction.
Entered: 66 bpm
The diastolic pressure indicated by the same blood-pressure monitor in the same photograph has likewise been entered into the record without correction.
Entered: 108 mmHg
